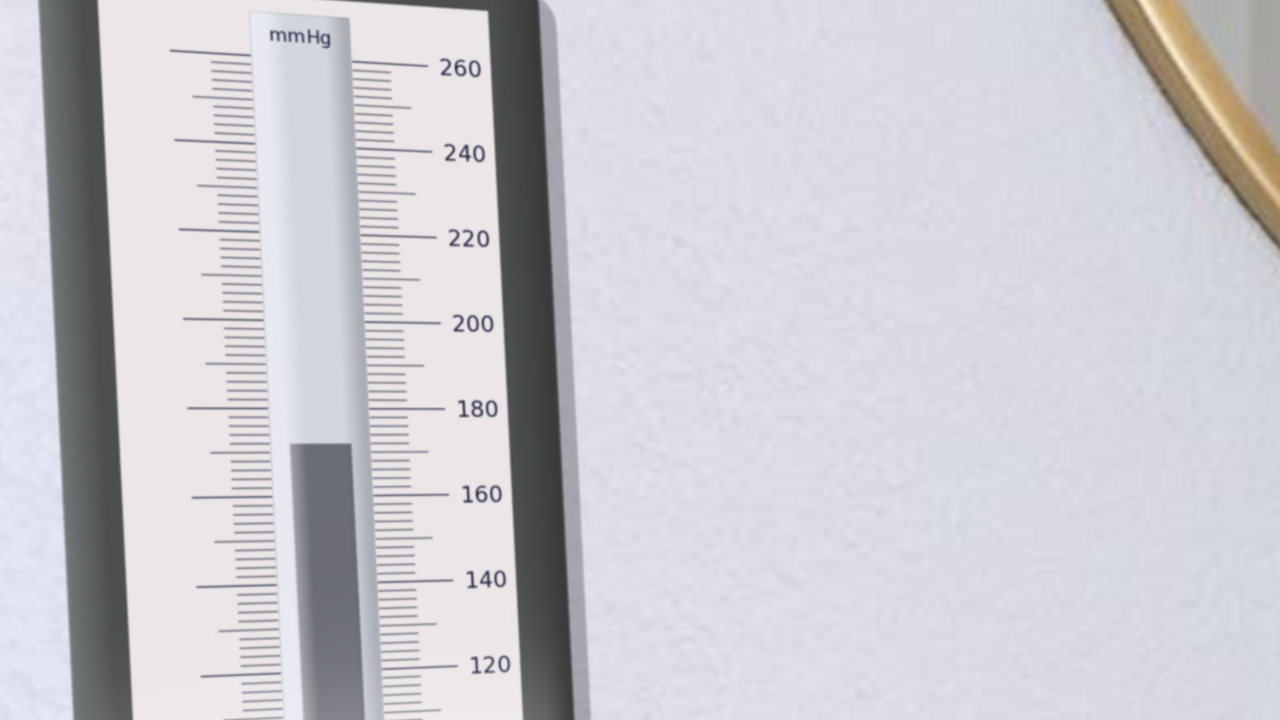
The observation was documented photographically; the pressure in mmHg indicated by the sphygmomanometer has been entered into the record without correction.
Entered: 172 mmHg
